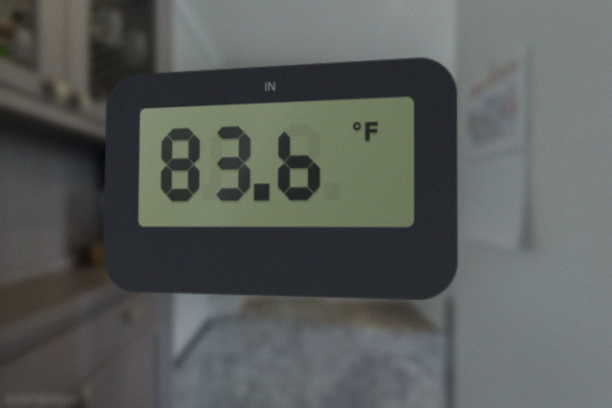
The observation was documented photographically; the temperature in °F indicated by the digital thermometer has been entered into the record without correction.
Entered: 83.6 °F
